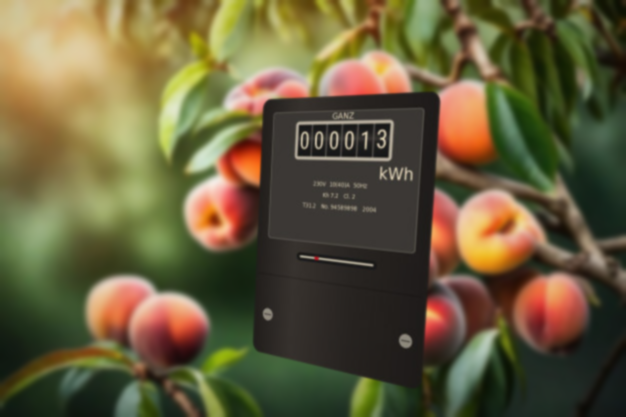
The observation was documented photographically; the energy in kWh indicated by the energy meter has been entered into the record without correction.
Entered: 13 kWh
